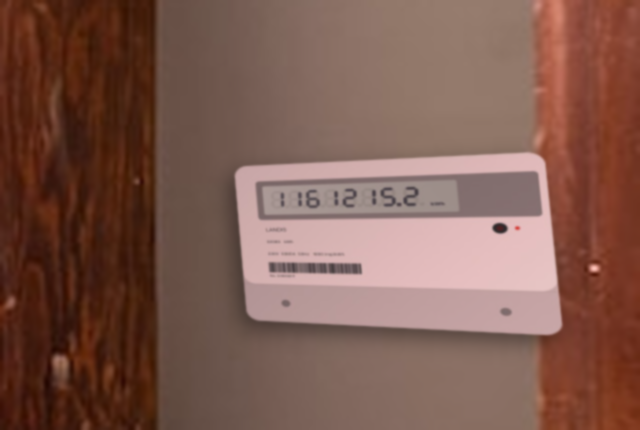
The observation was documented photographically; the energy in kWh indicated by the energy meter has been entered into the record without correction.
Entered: 1161215.2 kWh
